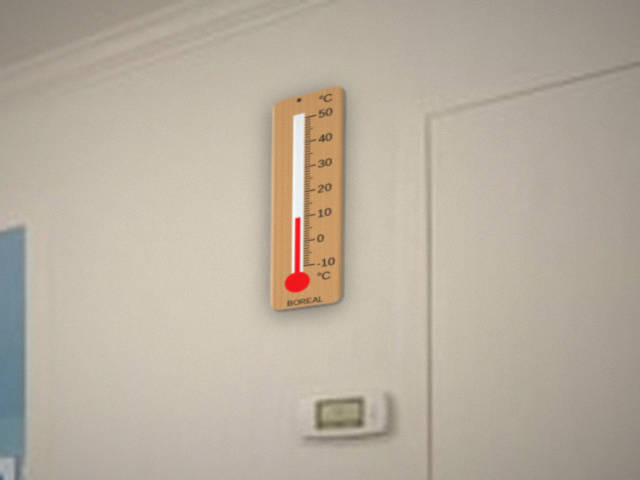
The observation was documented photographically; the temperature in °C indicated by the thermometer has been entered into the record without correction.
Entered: 10 °C
